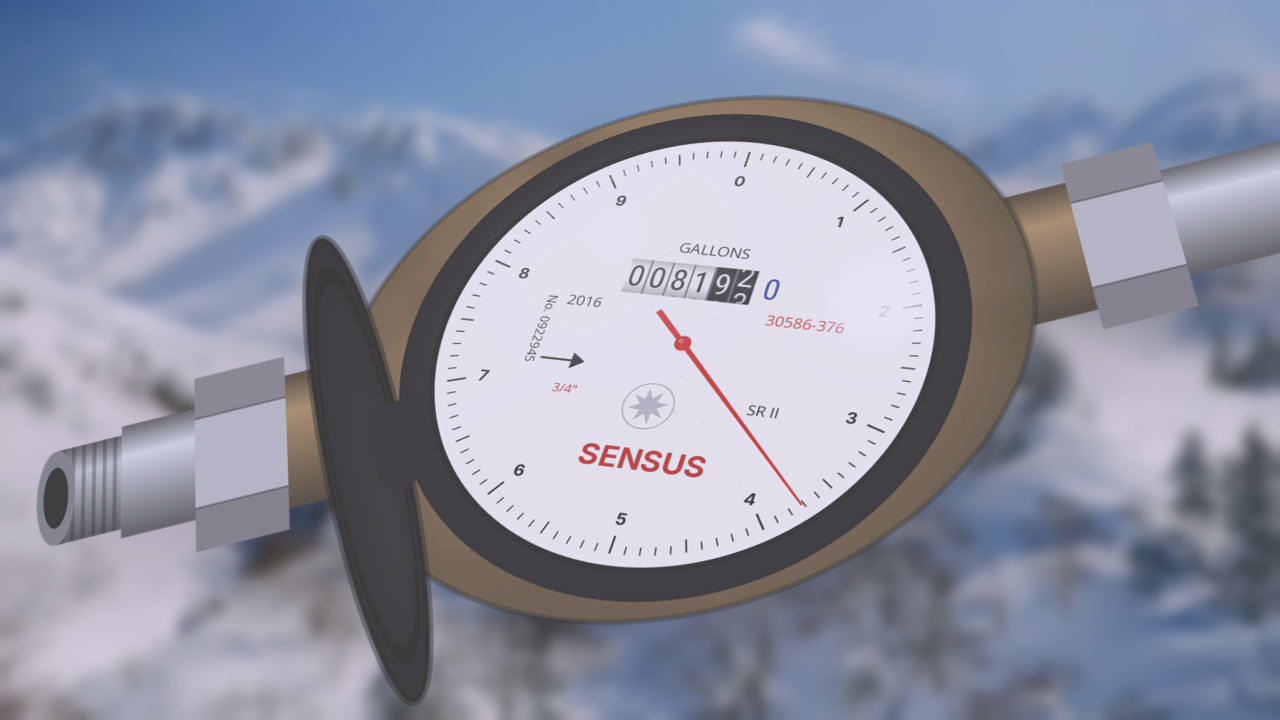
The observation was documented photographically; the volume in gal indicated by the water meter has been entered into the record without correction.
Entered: 81923.7 gal
